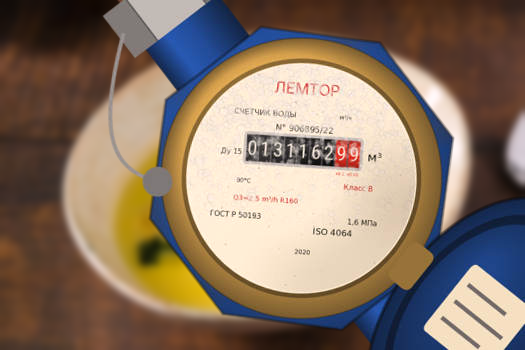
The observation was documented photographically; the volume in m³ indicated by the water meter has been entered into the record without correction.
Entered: 131162.99 m³
